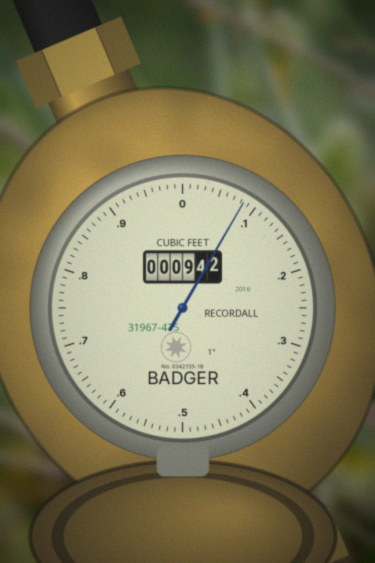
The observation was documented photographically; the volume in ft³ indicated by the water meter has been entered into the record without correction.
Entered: 942.08 ft³
